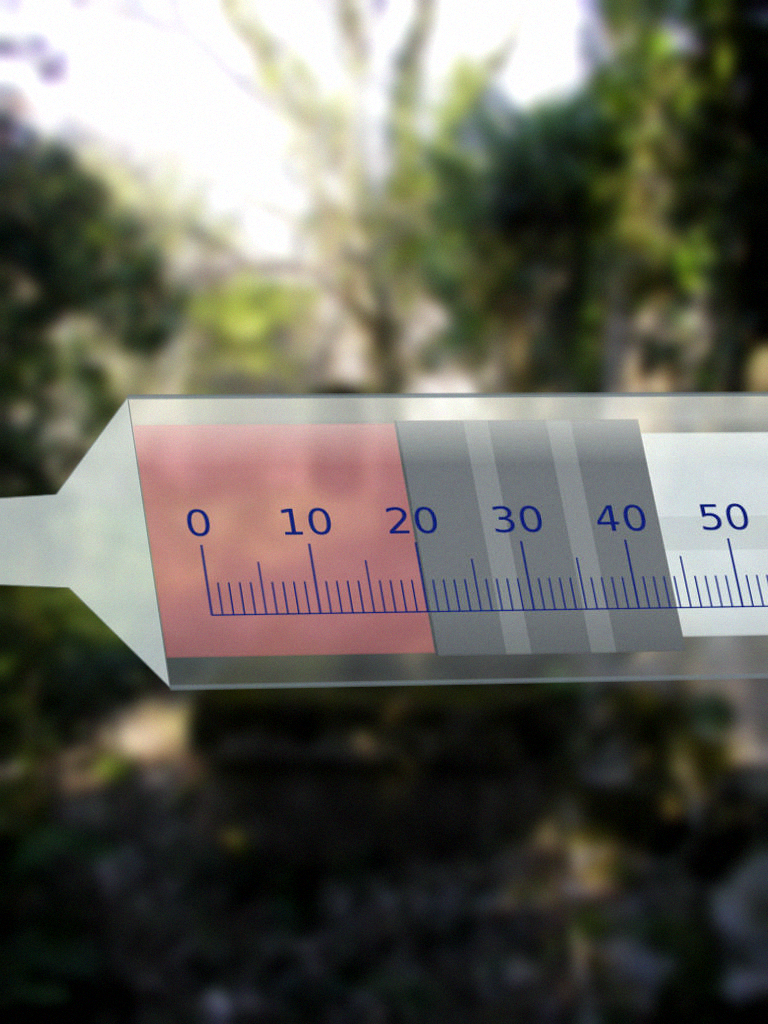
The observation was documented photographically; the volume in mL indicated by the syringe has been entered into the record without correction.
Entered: 20 mL
